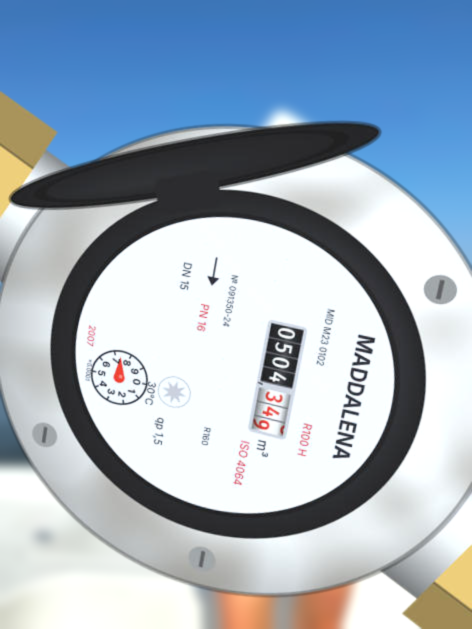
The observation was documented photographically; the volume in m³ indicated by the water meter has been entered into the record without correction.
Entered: 504.3487 m³
